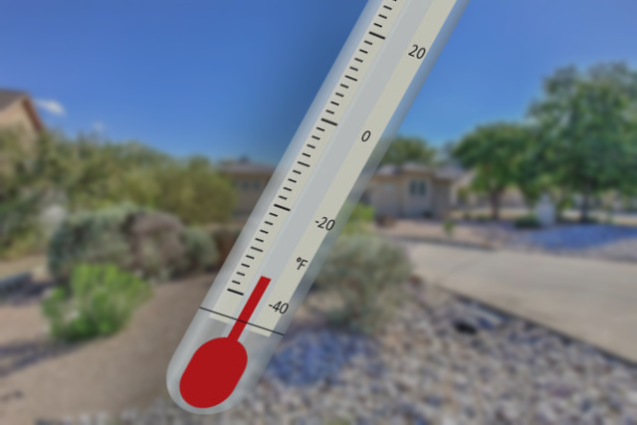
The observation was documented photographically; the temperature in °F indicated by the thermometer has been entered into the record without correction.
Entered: -35 °F
